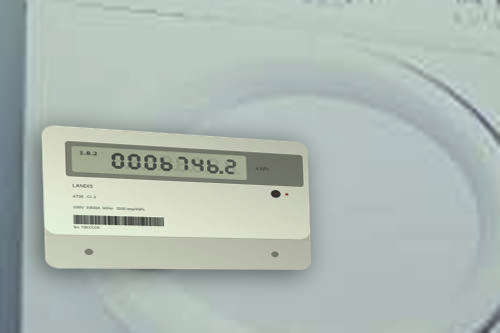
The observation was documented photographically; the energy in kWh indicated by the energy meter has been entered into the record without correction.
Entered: 6746.2 kWh
